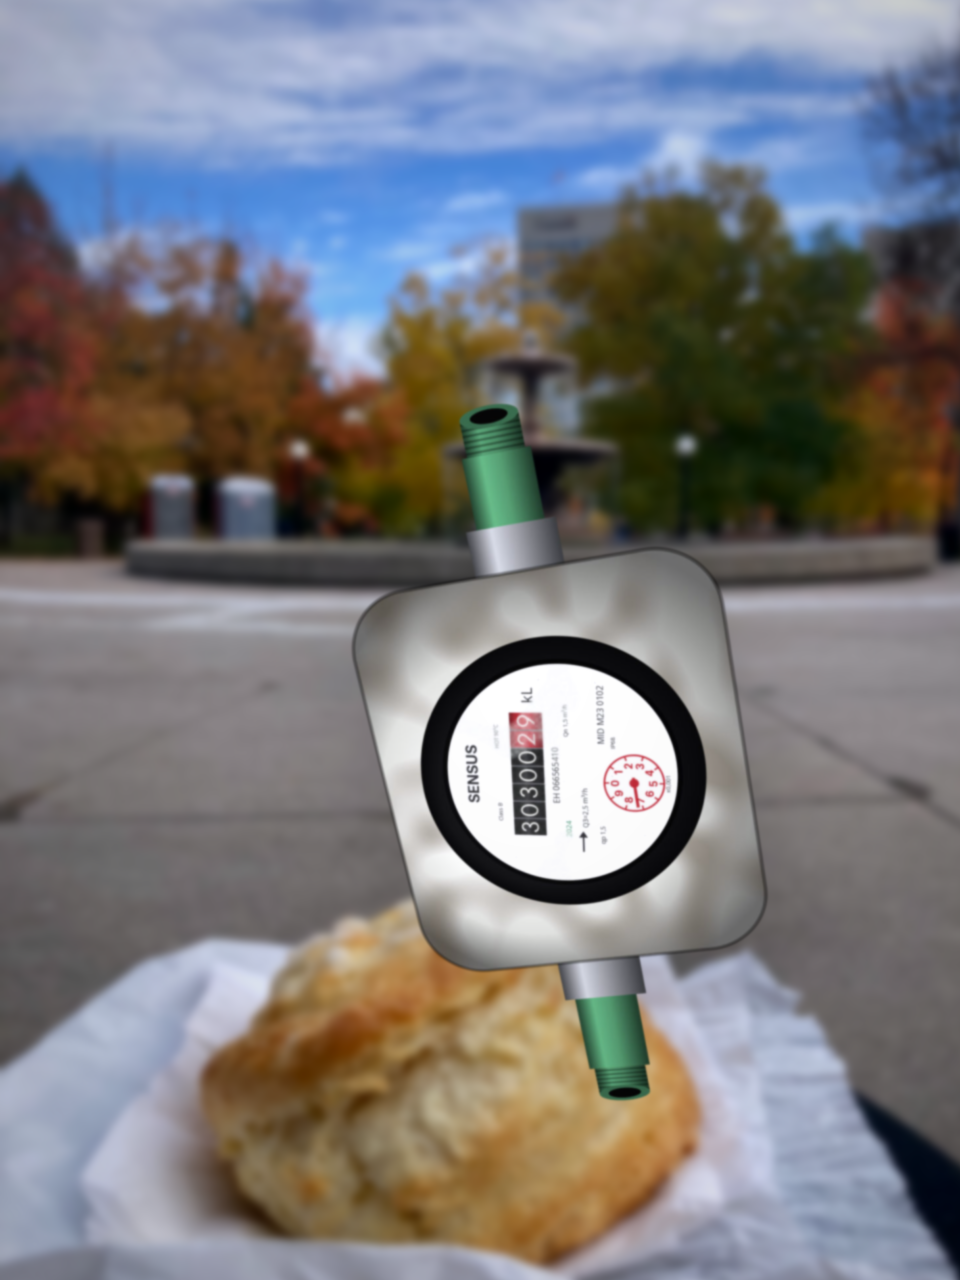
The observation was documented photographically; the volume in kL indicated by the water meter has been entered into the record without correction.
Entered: 30300.297 kL
